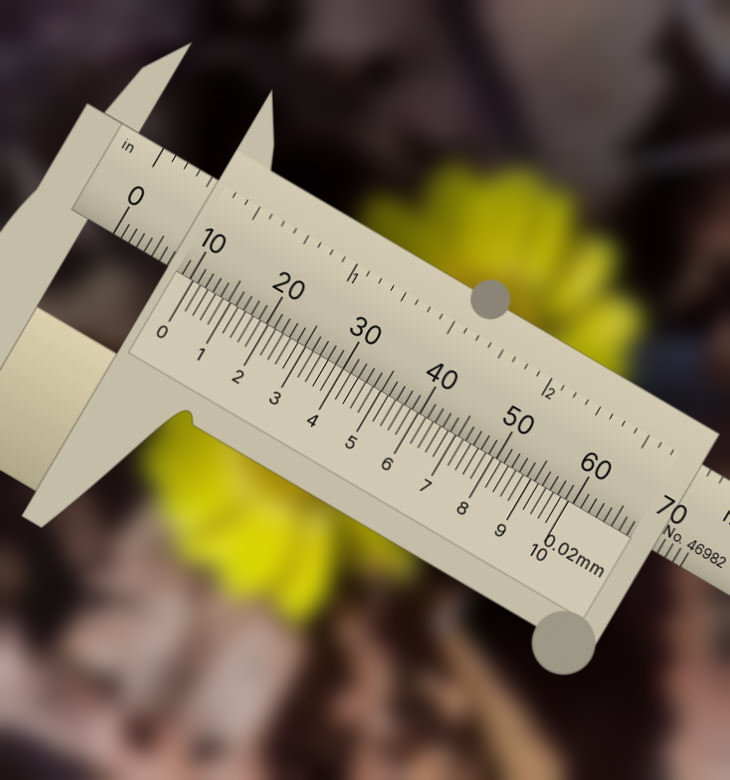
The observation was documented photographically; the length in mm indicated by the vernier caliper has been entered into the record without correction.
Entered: 10.4 mm
